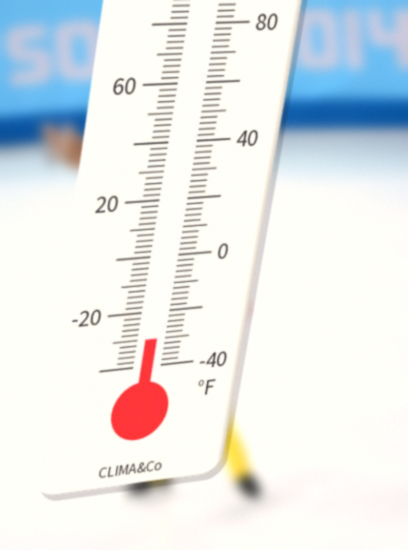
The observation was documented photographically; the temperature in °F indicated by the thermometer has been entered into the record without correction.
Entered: -30 °F
